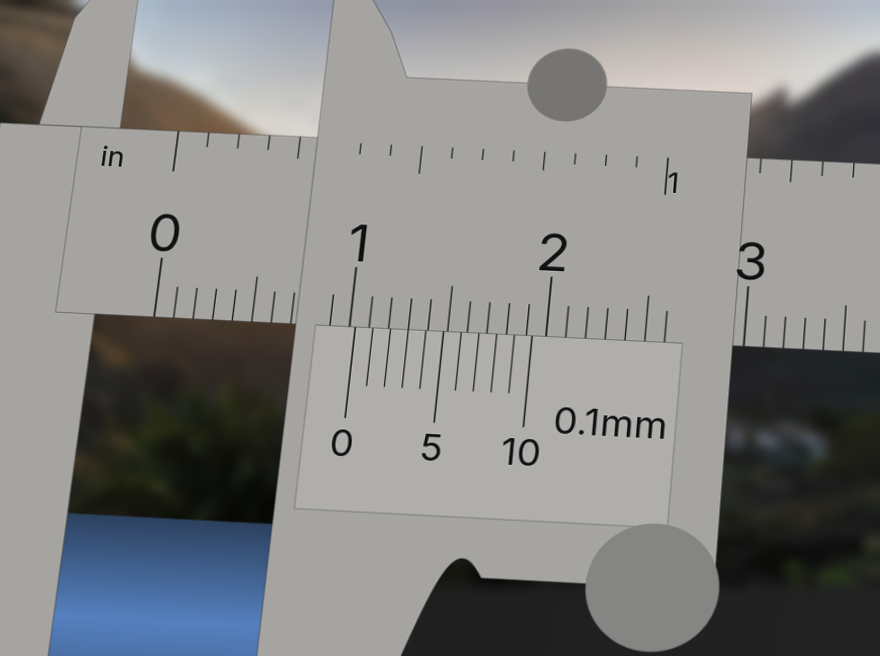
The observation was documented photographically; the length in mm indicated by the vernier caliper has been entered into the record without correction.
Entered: 10.3 mm
